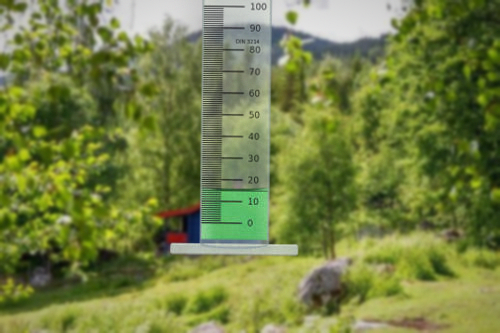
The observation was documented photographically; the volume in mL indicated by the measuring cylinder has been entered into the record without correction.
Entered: 15 mL
